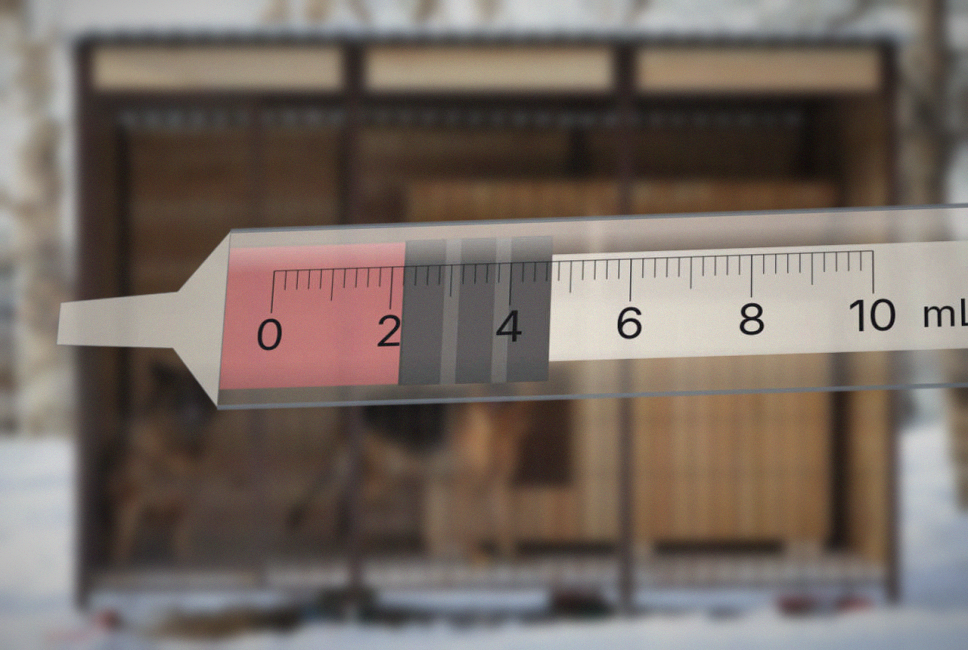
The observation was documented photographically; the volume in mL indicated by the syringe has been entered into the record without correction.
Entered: 2.2 mL
